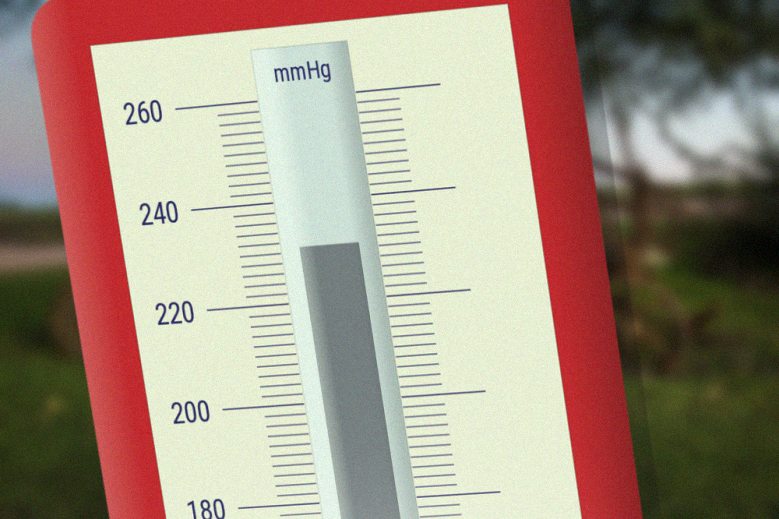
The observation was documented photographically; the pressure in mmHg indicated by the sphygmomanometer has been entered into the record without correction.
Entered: 231 mmHg
